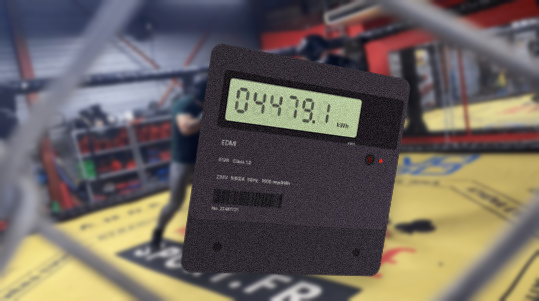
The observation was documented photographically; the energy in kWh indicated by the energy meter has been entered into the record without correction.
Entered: 4479.1 kWh
